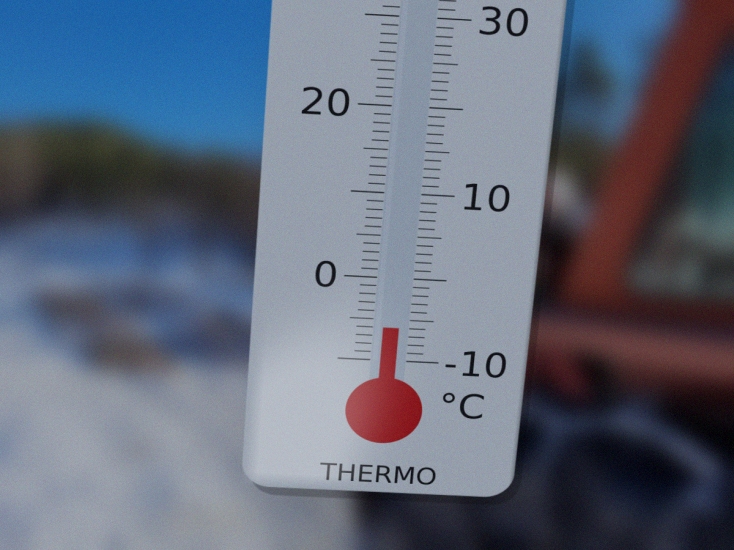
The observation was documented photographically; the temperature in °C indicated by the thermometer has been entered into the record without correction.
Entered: -6 °C
